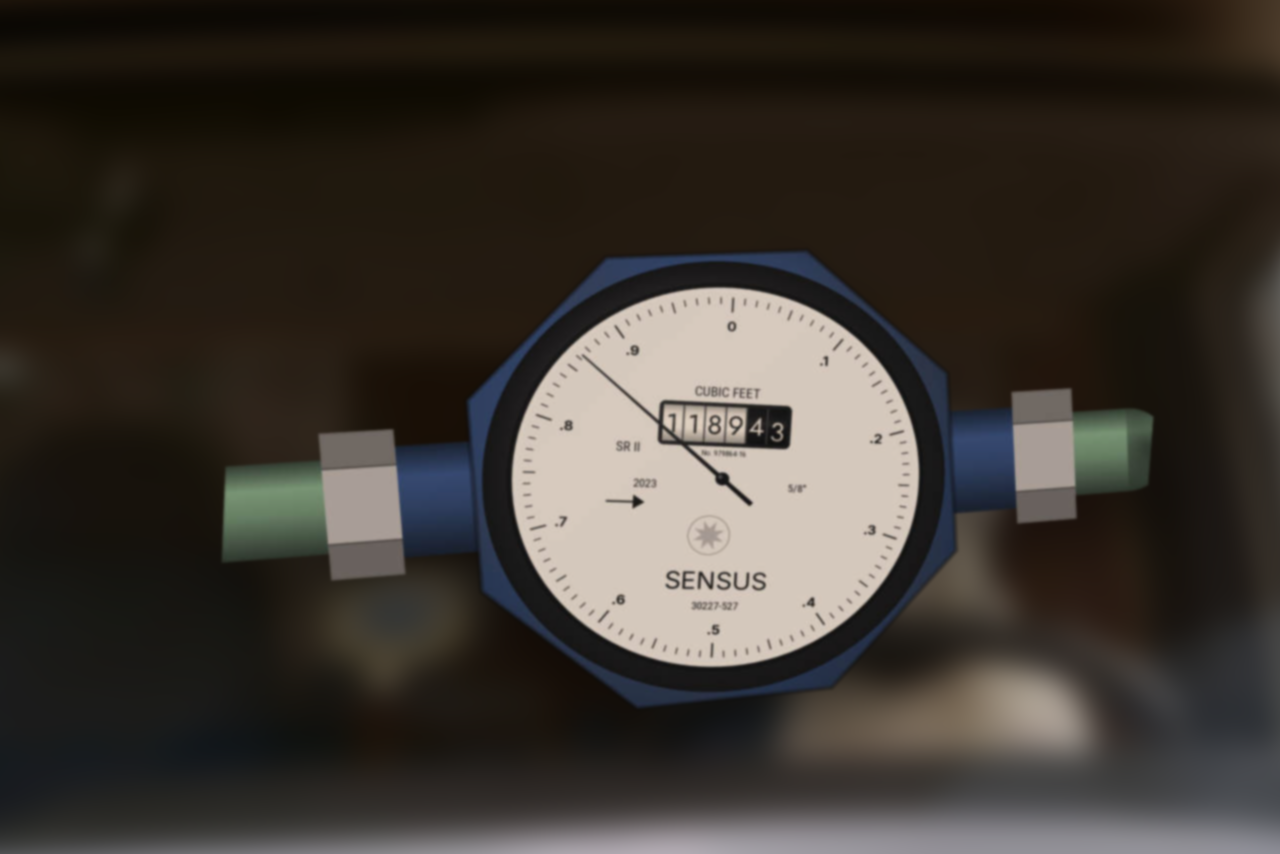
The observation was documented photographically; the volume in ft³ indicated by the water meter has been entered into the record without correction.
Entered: 118942.86 ft³
